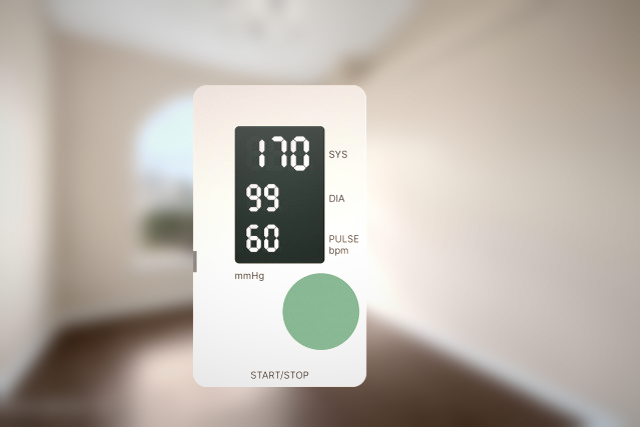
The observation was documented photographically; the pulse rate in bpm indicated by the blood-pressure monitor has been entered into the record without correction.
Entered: 60 bpm
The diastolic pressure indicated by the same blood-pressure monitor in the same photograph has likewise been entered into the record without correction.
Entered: 99 mmHg
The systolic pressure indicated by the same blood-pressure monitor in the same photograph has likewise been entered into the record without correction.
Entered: 170 mmHg
